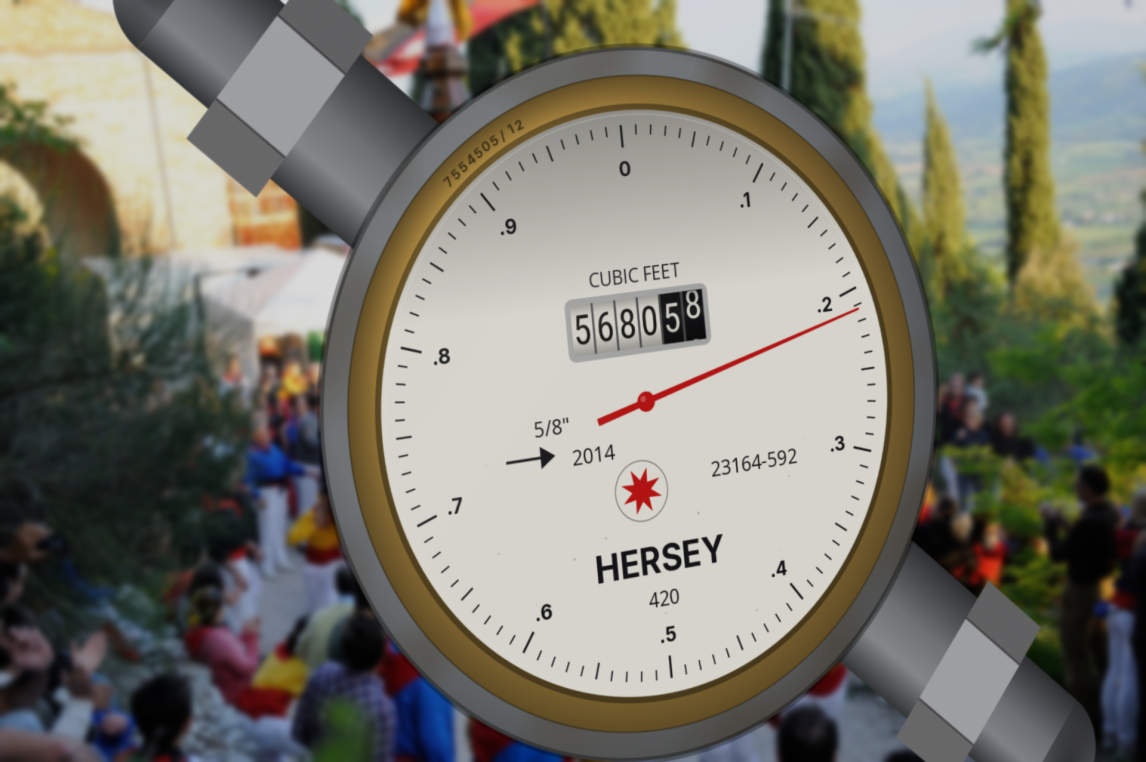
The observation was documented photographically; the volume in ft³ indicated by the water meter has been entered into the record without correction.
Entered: 568058.21 ft³
